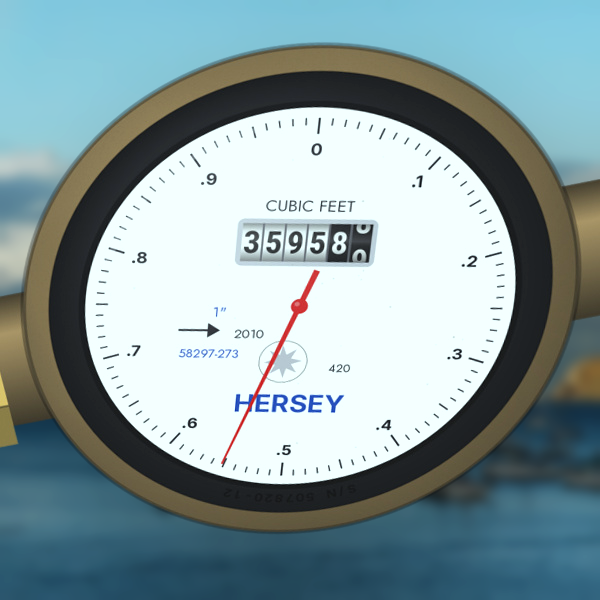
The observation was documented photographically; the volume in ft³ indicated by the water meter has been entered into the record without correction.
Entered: 359588.55 ft³
